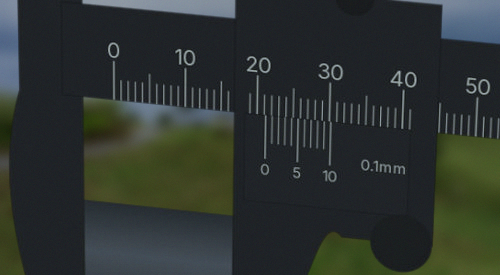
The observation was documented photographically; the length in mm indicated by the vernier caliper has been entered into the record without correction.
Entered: 21.2 mm
